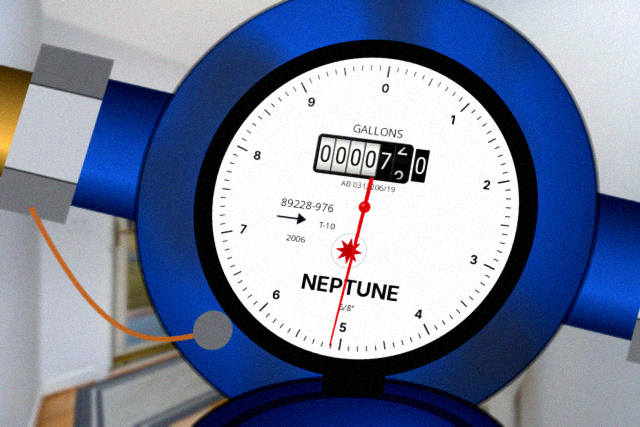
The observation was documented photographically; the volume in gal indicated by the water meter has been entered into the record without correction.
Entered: 725.1 gal
